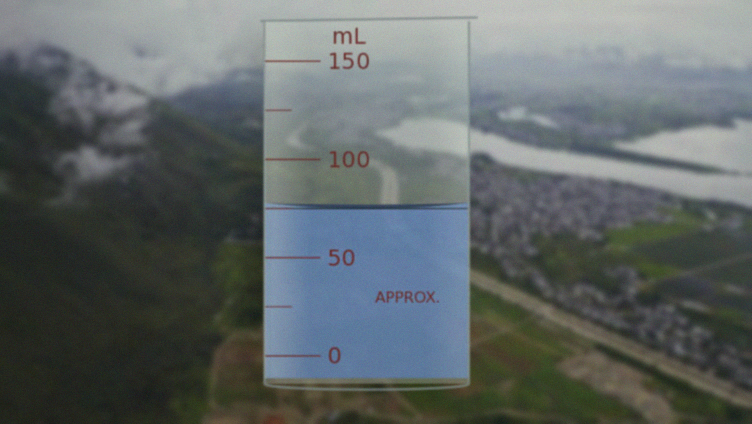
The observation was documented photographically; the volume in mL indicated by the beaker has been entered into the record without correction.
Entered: 75 mL
